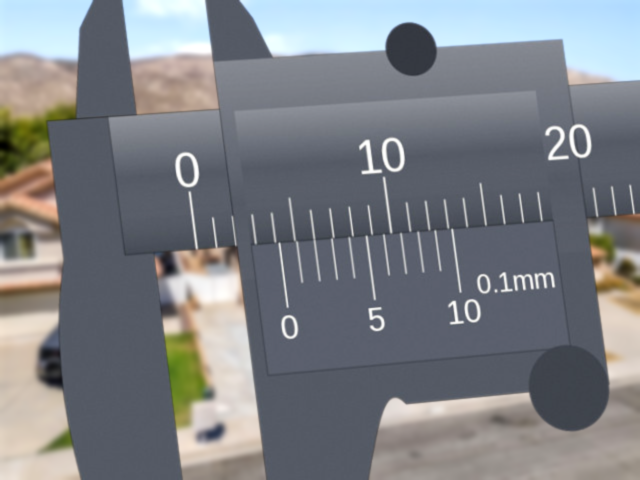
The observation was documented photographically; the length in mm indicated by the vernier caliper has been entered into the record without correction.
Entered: 4.2 mm
